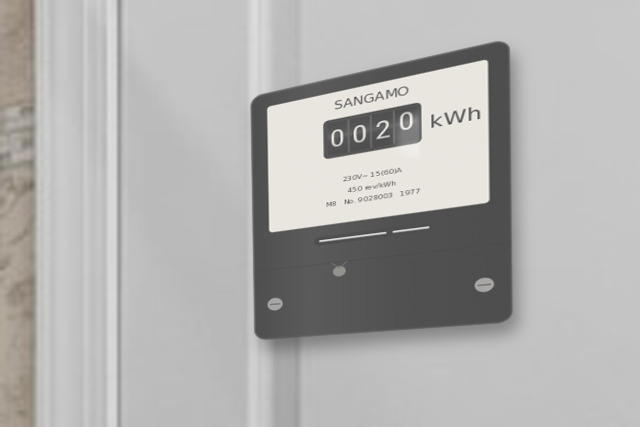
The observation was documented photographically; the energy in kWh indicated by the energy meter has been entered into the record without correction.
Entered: 20 kWh
